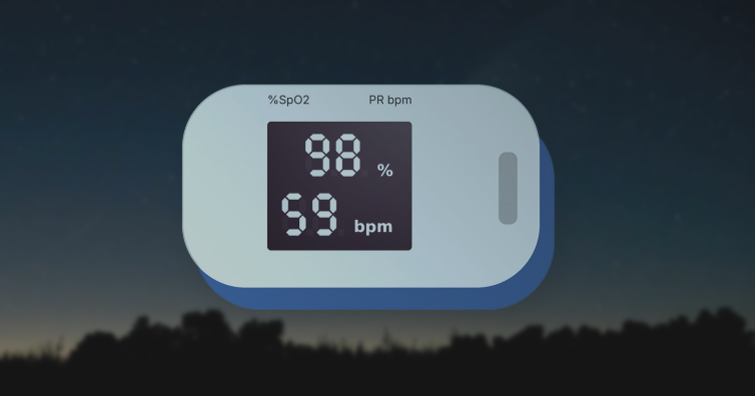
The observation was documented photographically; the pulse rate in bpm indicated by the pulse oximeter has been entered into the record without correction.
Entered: 59 bpm
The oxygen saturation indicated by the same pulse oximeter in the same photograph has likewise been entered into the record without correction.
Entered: 98 %
